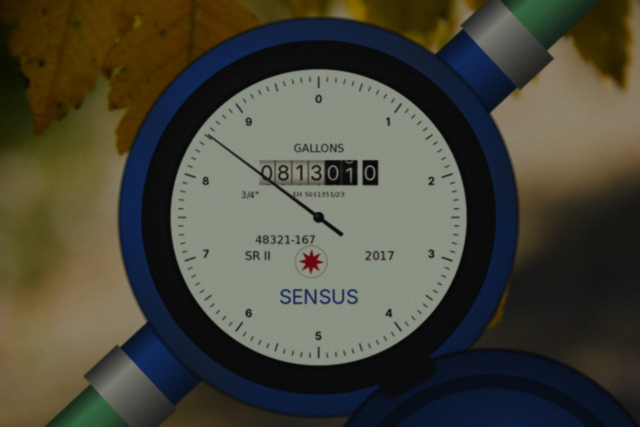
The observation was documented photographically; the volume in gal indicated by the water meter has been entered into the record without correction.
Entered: 813008.5 gal
